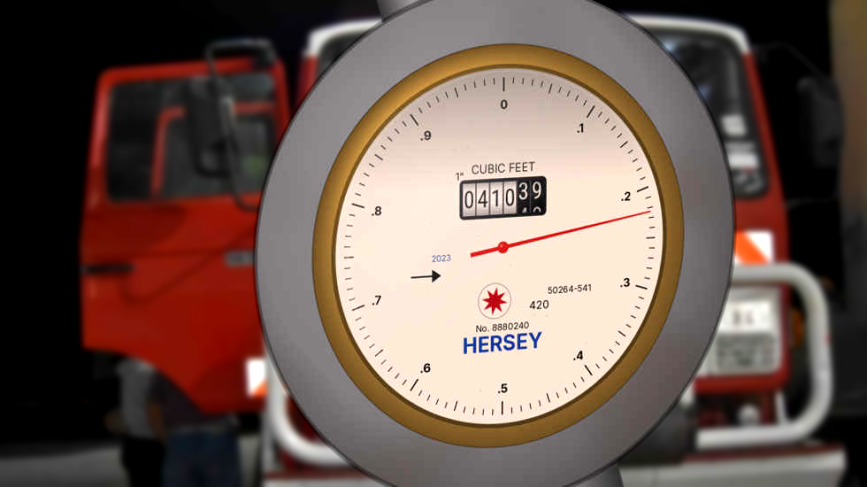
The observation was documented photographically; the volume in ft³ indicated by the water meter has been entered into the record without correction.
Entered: 41039.22 ft³
